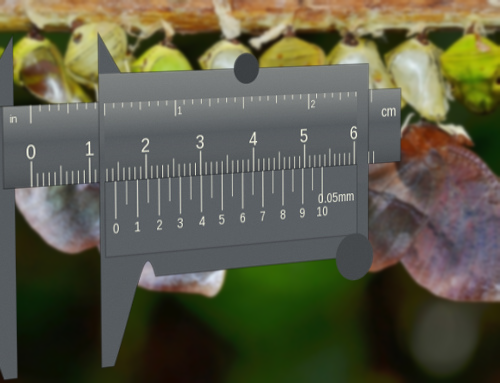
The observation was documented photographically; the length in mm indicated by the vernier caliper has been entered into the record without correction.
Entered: 14.5 mm
